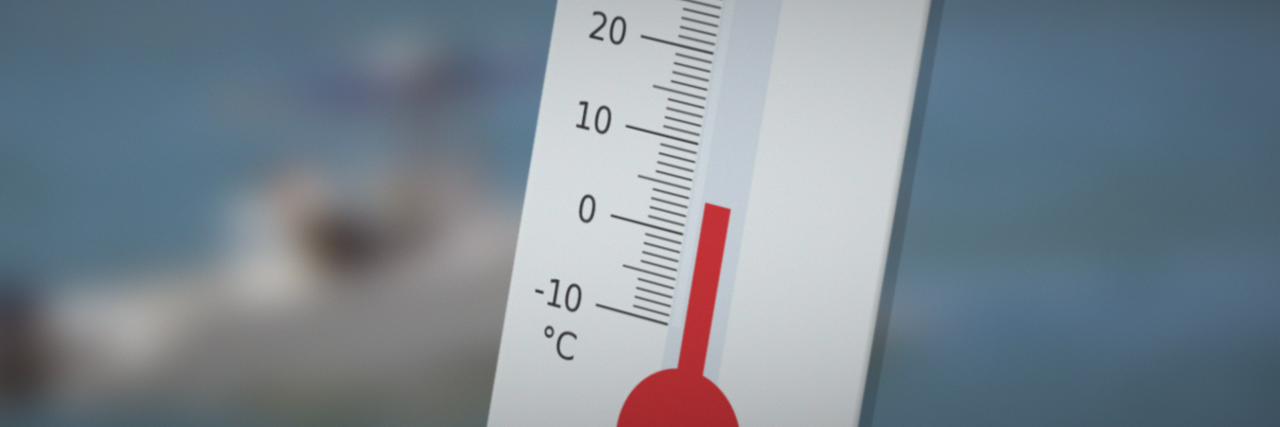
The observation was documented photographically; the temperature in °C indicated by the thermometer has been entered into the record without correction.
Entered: 4 °C
